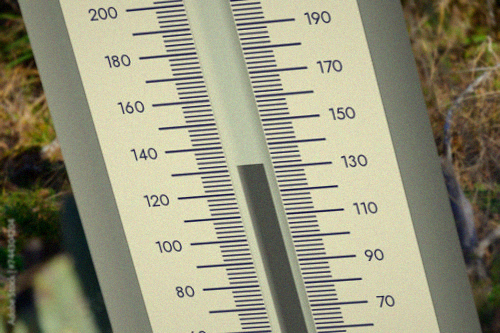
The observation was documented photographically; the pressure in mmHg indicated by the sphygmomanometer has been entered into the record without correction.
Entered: 132 mmHg
